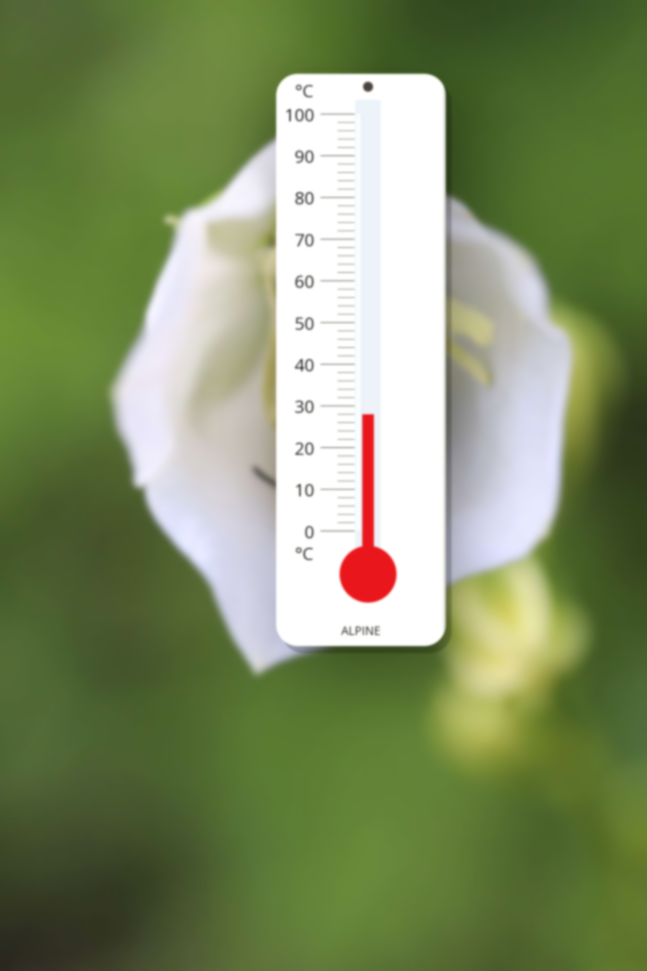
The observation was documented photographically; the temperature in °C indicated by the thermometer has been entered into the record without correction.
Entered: 28 °C
